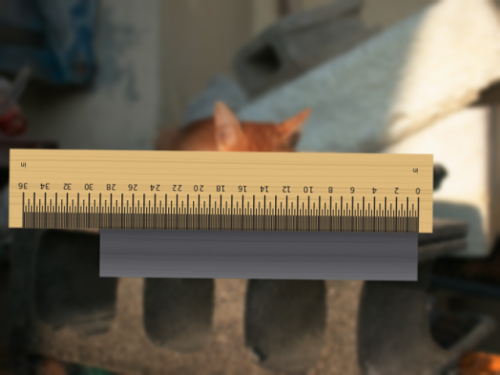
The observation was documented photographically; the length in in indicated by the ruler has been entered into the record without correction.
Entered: 29 in
